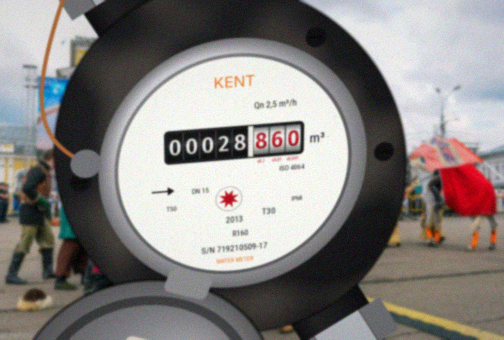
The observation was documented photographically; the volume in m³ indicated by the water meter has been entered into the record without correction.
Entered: 28.860 m³
